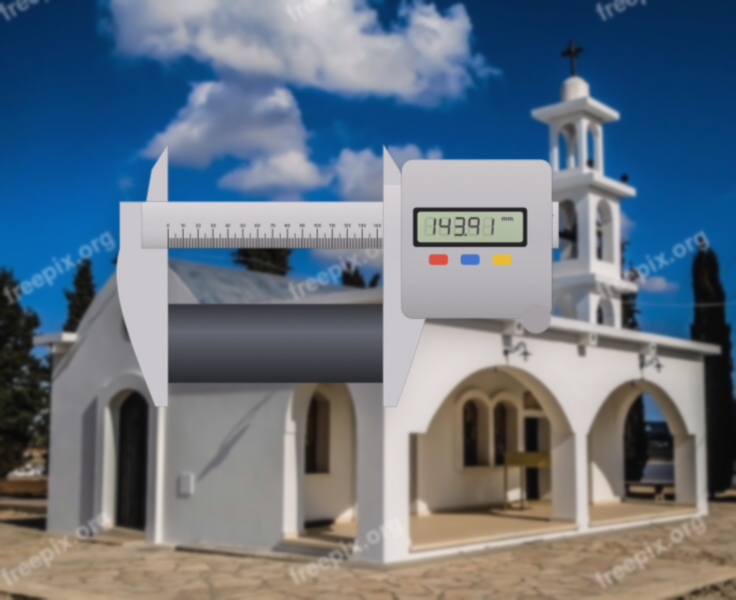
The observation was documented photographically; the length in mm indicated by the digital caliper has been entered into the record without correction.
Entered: 143.91 mm
